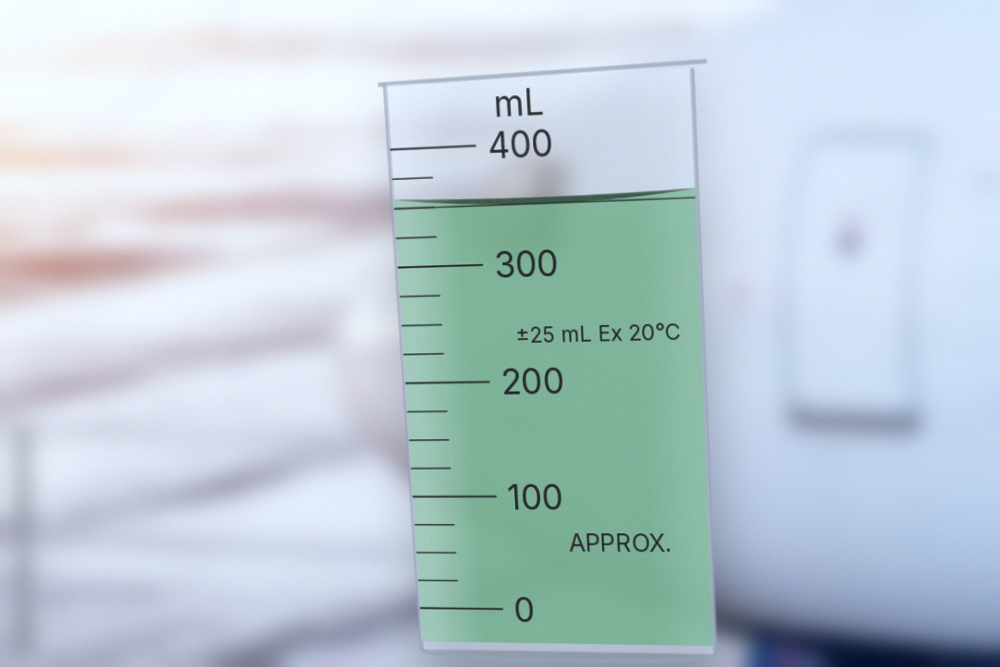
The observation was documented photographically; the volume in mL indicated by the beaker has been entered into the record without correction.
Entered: 350 mL
